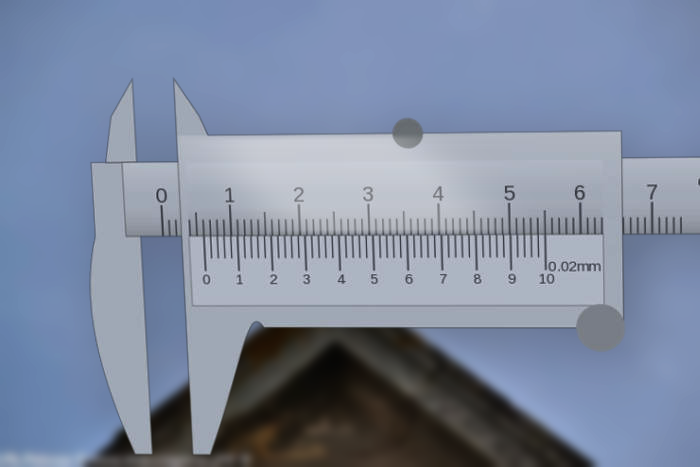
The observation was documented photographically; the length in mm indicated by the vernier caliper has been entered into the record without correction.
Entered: 6.0 mm
